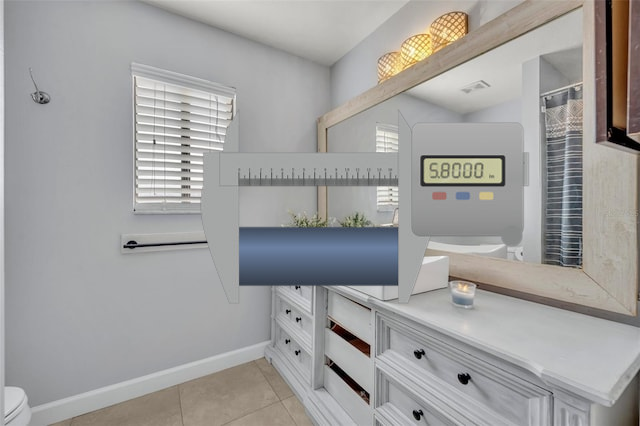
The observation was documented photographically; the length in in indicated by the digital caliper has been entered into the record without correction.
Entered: 5.8000 in
